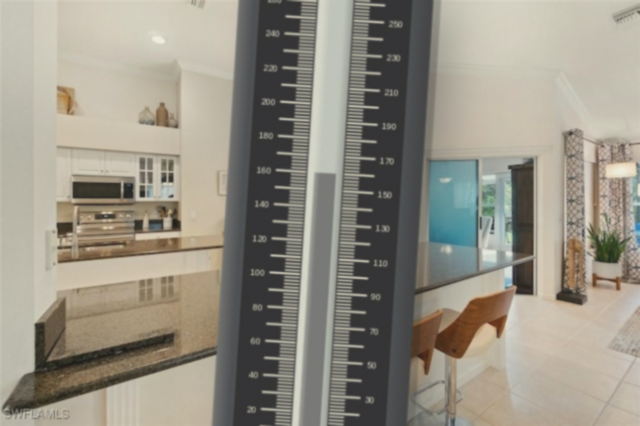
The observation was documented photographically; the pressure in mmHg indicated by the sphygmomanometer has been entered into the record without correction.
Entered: 160 mmHg
